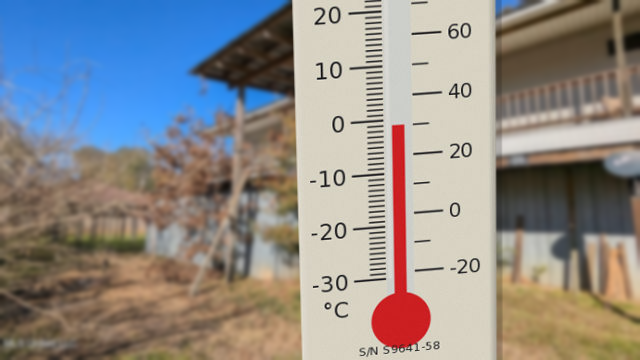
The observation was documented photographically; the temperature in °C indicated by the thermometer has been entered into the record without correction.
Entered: -1 °C
